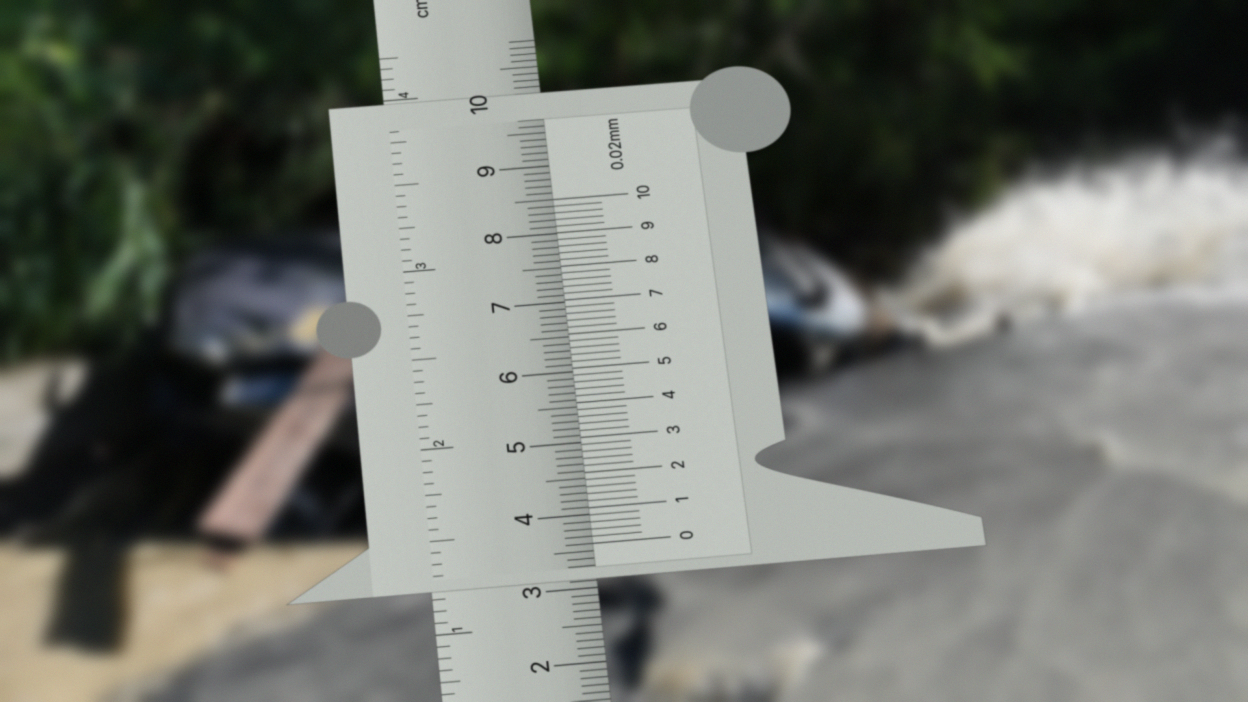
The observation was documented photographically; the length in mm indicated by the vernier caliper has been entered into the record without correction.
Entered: 36.0 mm
